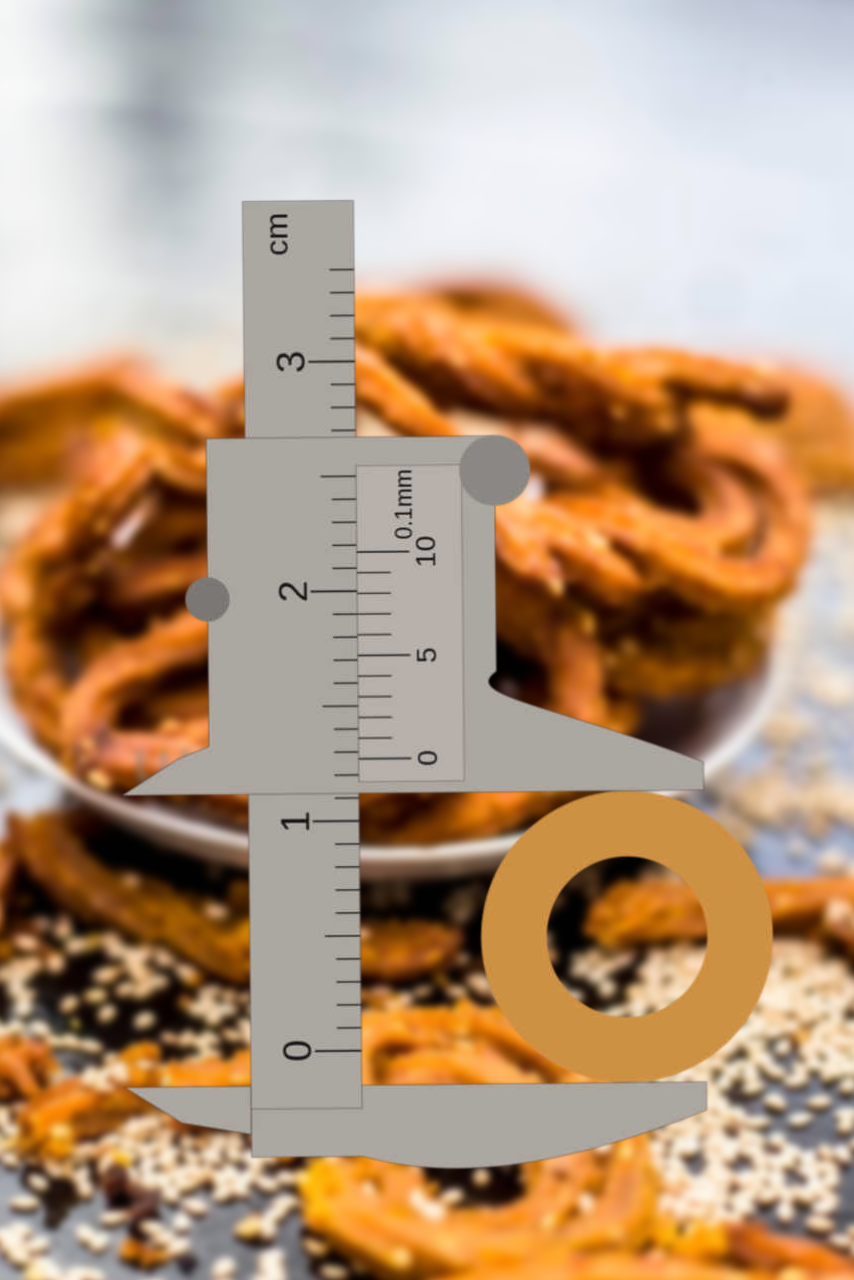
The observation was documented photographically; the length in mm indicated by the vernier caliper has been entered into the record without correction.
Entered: 12.7 mm
